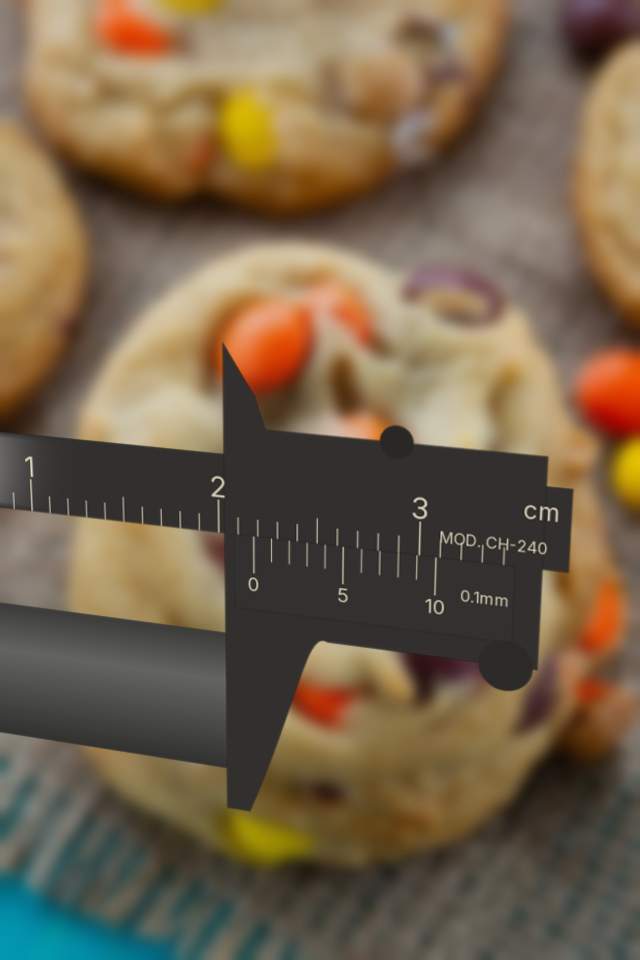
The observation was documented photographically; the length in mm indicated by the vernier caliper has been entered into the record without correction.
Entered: 21.8 mm
